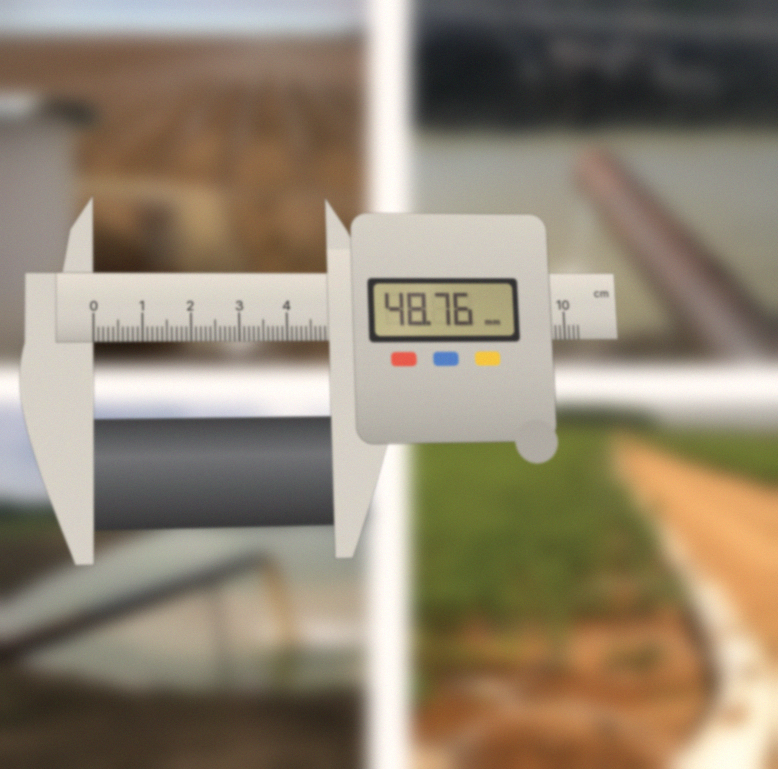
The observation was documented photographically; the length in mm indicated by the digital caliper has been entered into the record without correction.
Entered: 48.76 mm
